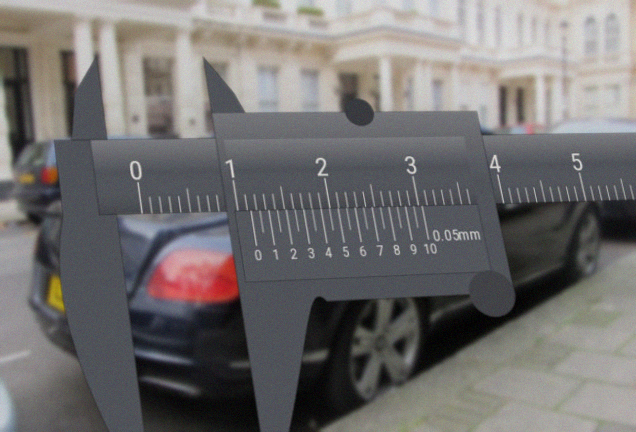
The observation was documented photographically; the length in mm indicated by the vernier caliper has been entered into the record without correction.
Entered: 11.4 mm
